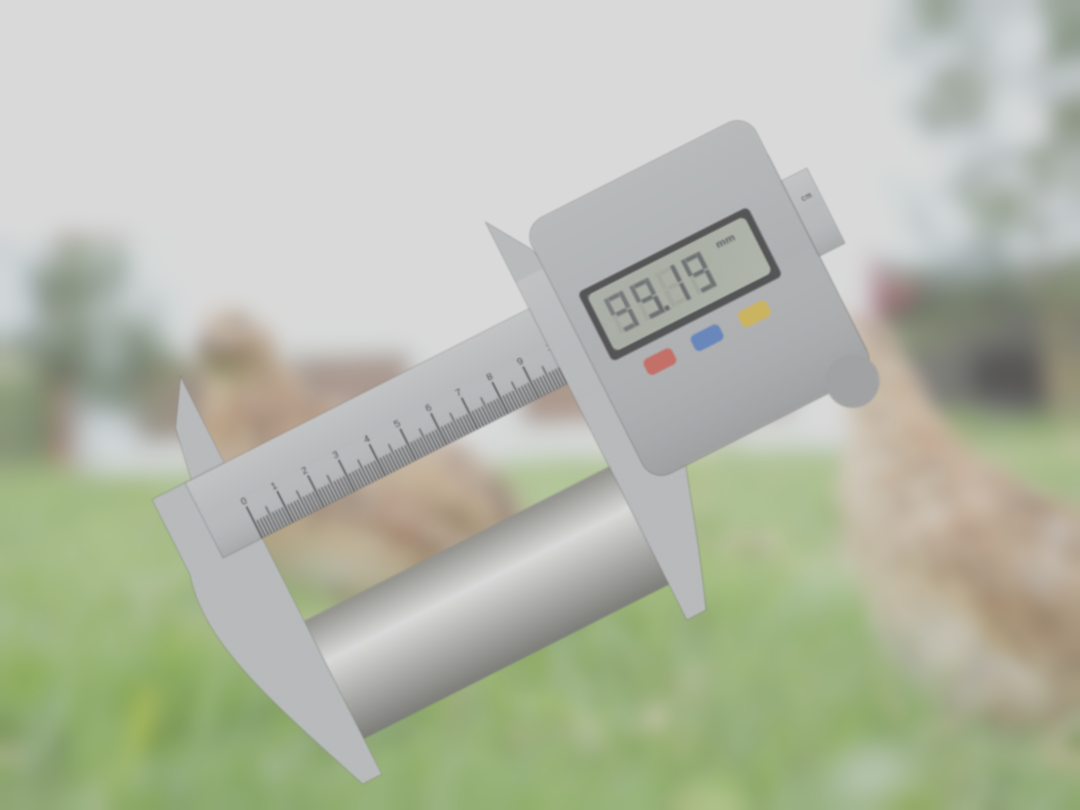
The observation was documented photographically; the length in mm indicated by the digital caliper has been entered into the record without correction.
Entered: 99.19 mm
